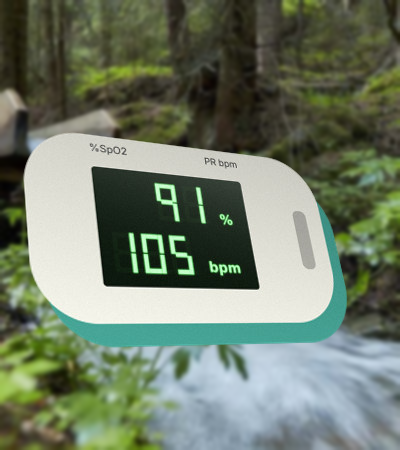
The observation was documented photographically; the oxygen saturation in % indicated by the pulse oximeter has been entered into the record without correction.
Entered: 91 %
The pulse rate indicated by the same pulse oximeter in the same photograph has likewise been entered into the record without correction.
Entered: 105 bpm
